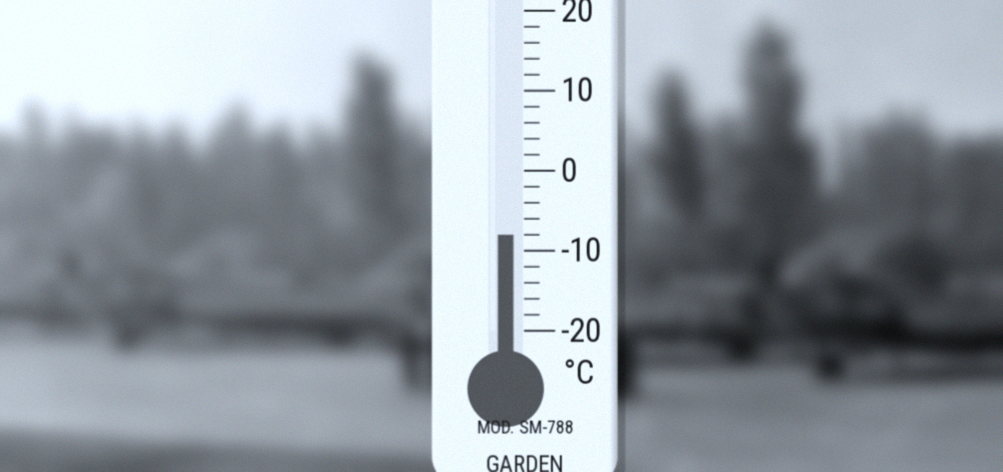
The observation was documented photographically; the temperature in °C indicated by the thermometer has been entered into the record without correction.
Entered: -8 °C
